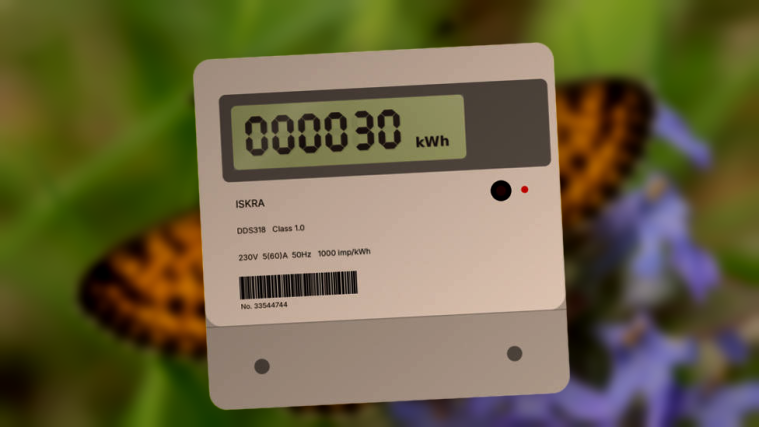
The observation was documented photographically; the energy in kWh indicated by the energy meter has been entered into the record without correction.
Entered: 30 kWh
